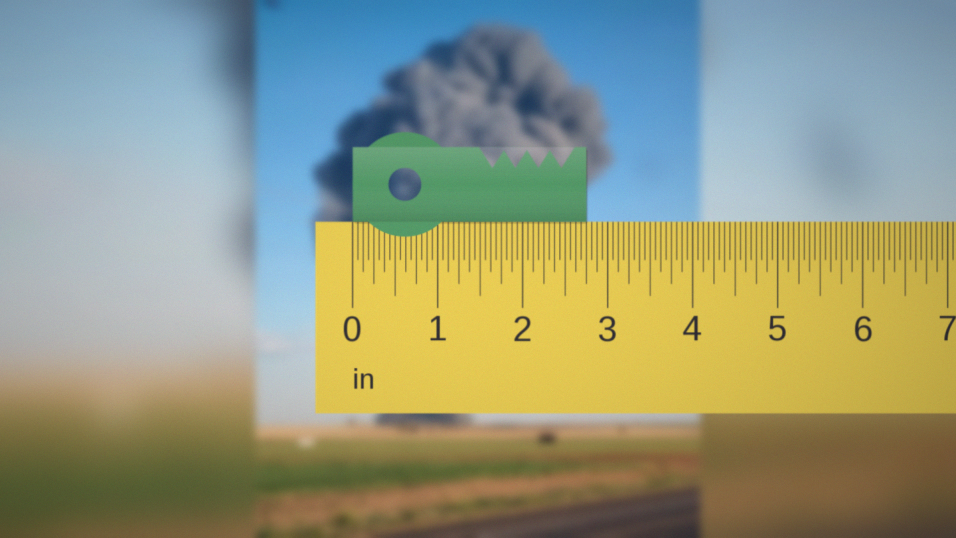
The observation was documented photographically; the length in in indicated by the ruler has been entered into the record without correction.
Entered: 2.75 in
